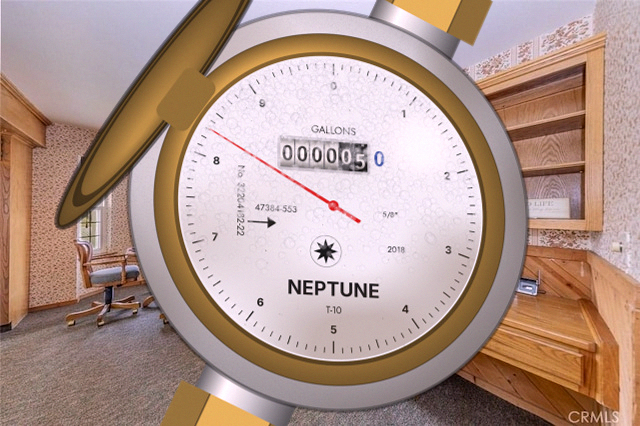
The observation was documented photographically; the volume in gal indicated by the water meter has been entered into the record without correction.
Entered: 48.3 gal
